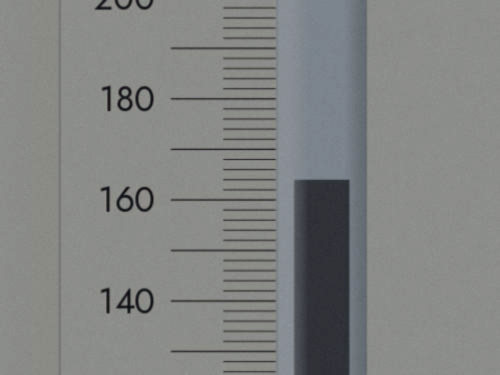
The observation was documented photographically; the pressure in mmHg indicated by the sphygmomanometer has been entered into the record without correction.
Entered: 164 mmHg
